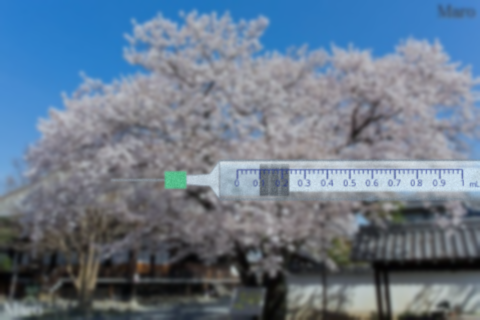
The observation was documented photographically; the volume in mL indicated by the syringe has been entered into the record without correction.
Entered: 0.1 mL
